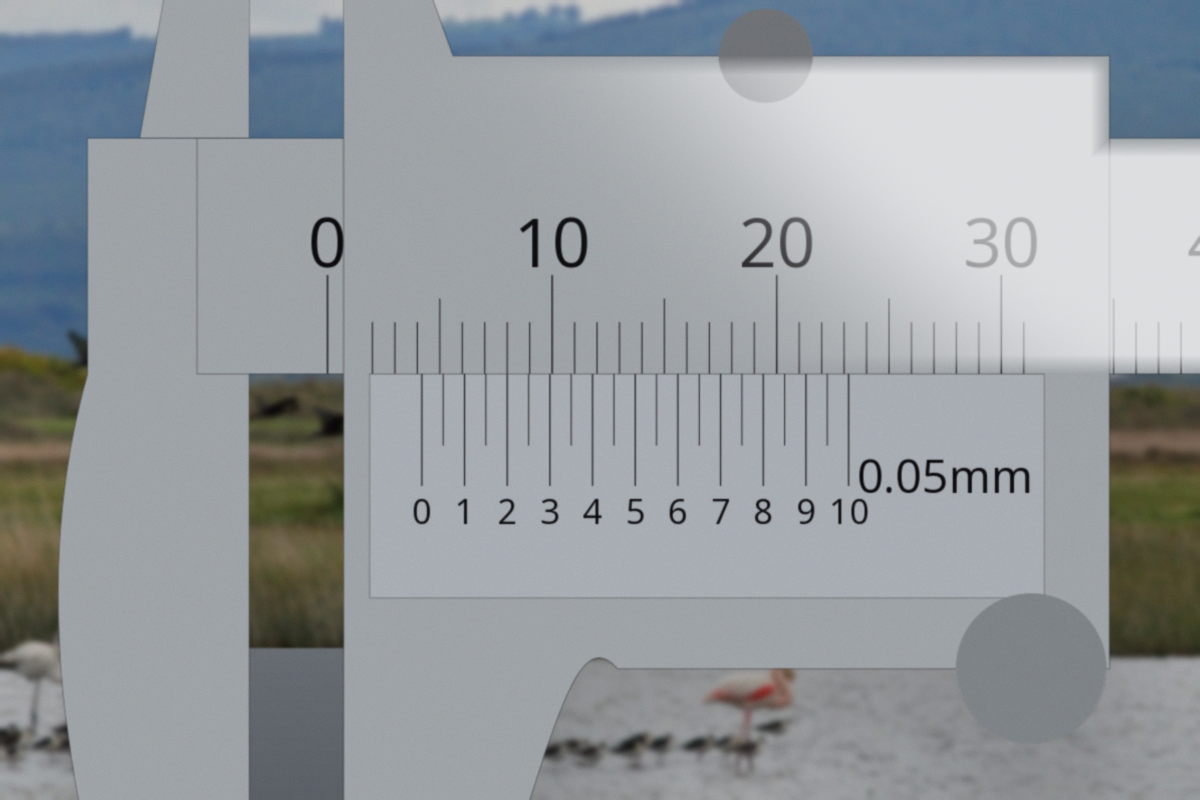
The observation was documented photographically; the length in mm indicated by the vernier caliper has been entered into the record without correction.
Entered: 4.2 mm
